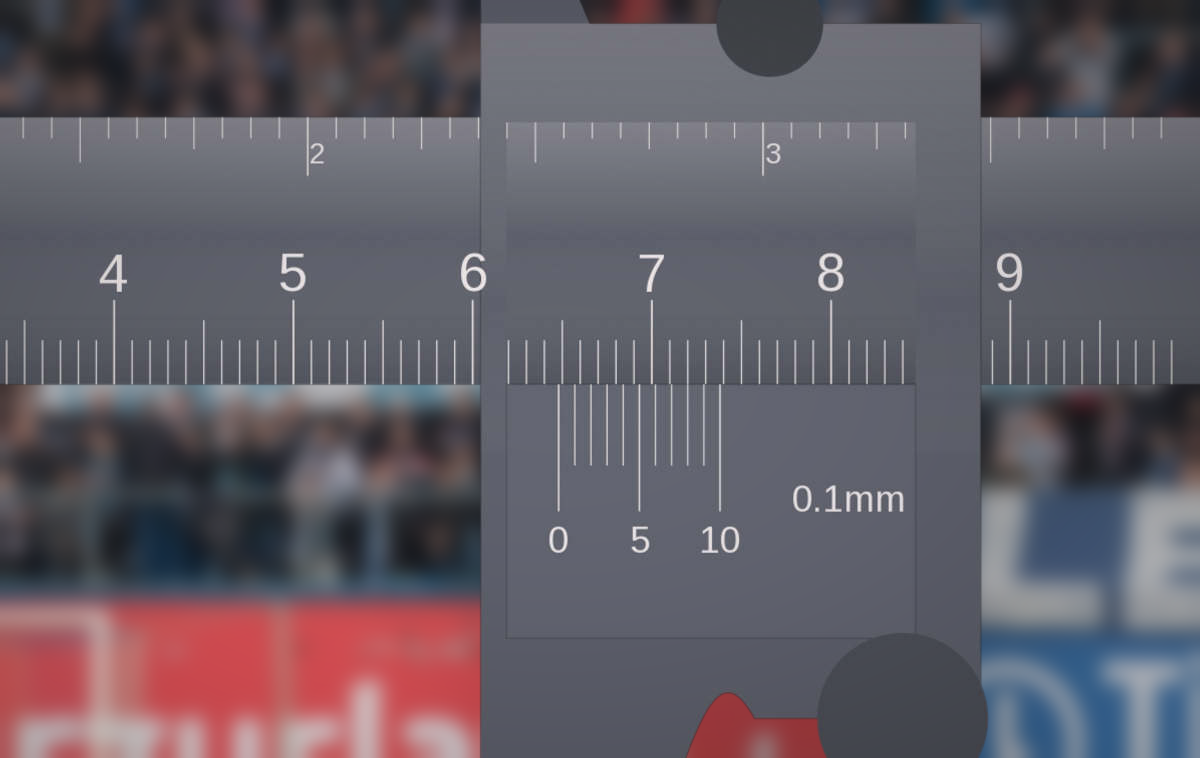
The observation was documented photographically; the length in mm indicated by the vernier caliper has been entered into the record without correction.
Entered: 64.8 mm
